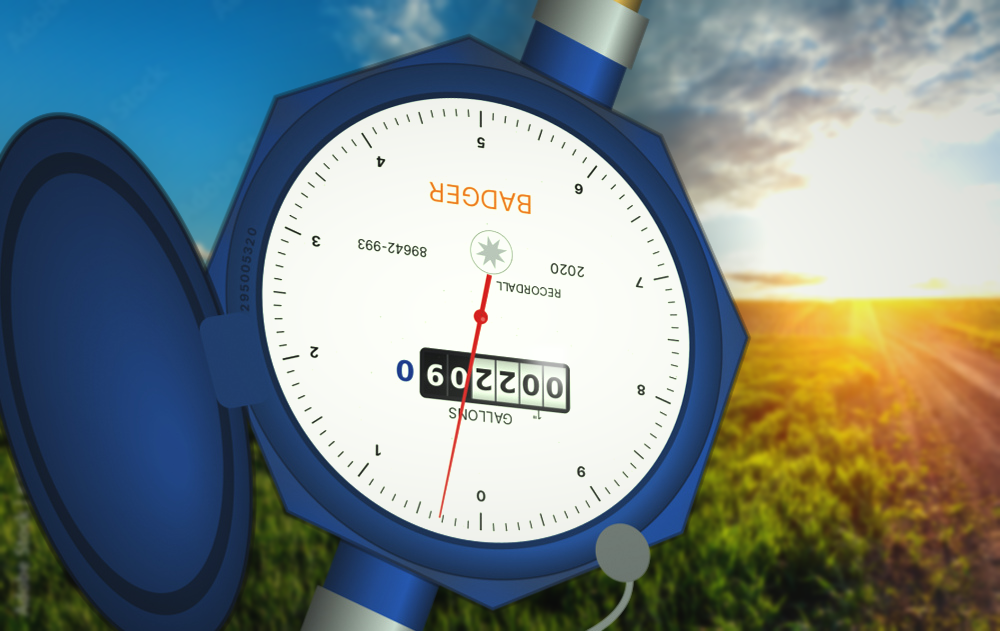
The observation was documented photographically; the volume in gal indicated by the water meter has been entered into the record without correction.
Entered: 22090.3 gal
